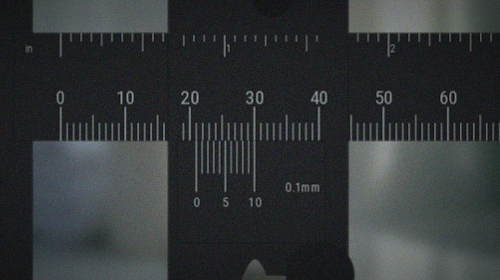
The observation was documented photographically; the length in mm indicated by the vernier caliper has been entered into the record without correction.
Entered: 21.0 mm
